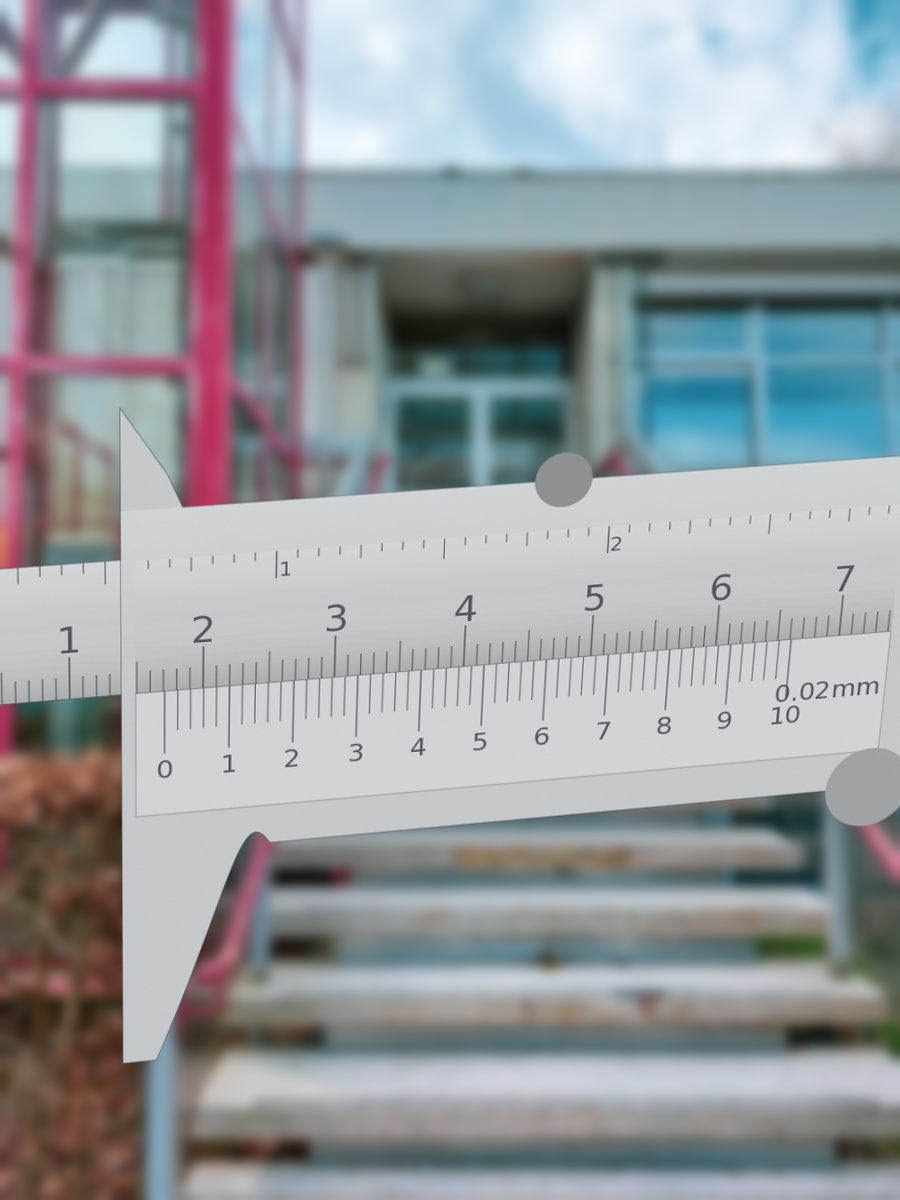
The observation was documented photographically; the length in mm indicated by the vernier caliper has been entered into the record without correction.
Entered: 17.1 mm
